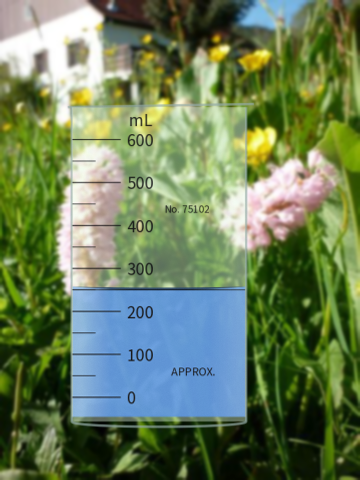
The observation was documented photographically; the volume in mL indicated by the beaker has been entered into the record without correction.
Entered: 250 mL
